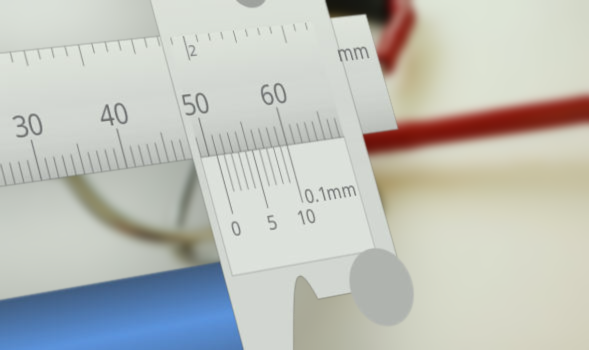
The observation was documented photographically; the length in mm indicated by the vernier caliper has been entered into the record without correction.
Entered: 51.0 mm
